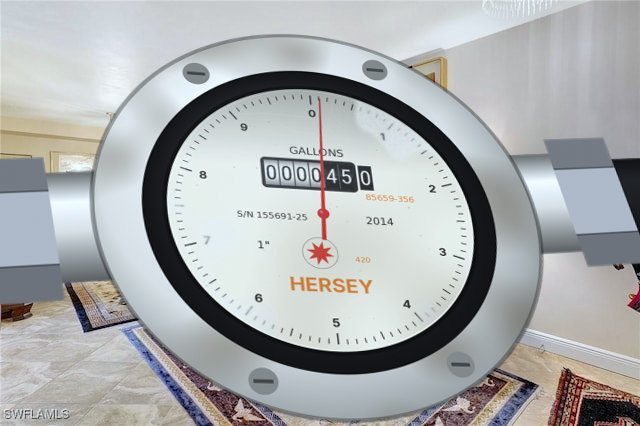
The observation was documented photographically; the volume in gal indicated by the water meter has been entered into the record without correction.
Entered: 450.1 gal
